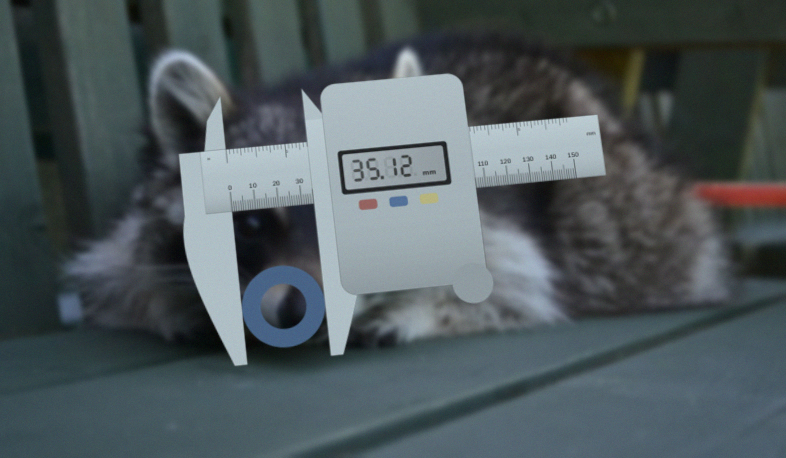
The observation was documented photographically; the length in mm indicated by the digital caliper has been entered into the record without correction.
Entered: 35.12 mm
